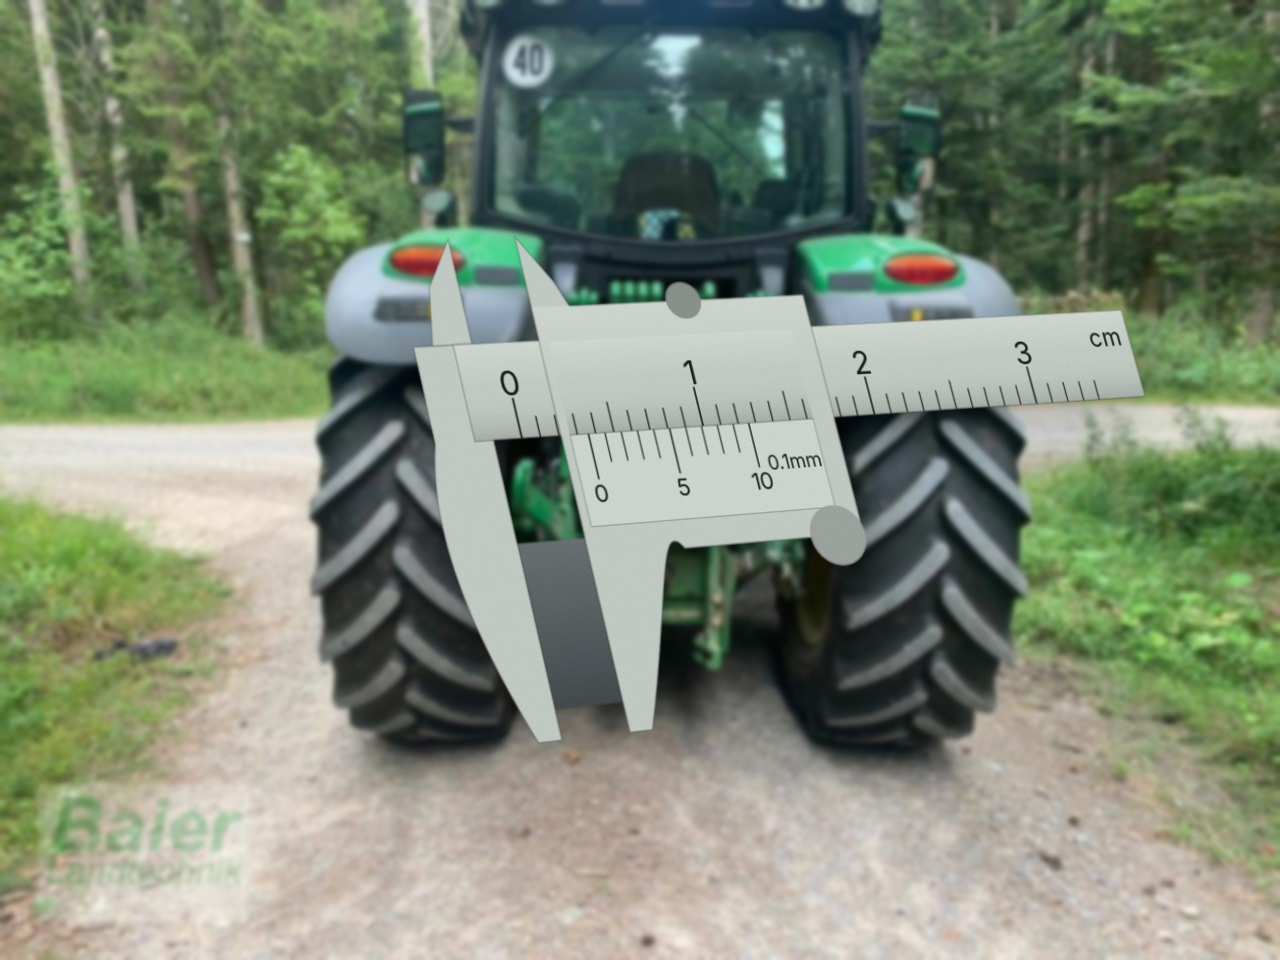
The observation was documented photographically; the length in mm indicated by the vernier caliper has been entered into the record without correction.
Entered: 3.6 mm
